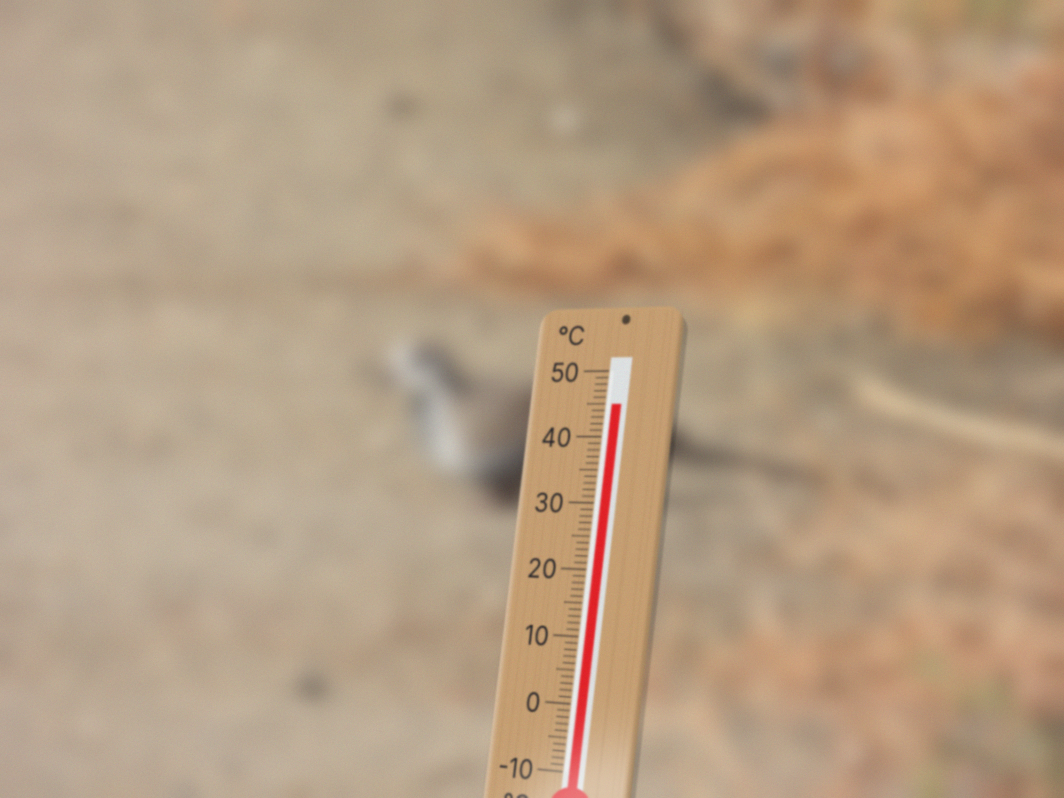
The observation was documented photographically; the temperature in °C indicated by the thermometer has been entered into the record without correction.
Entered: 45 °C
